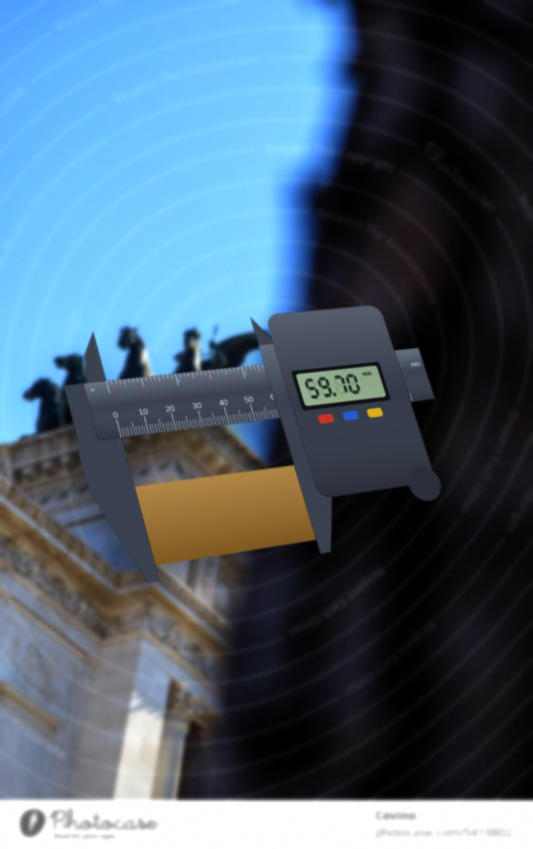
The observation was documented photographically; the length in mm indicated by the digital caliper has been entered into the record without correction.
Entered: 59.70 mm
